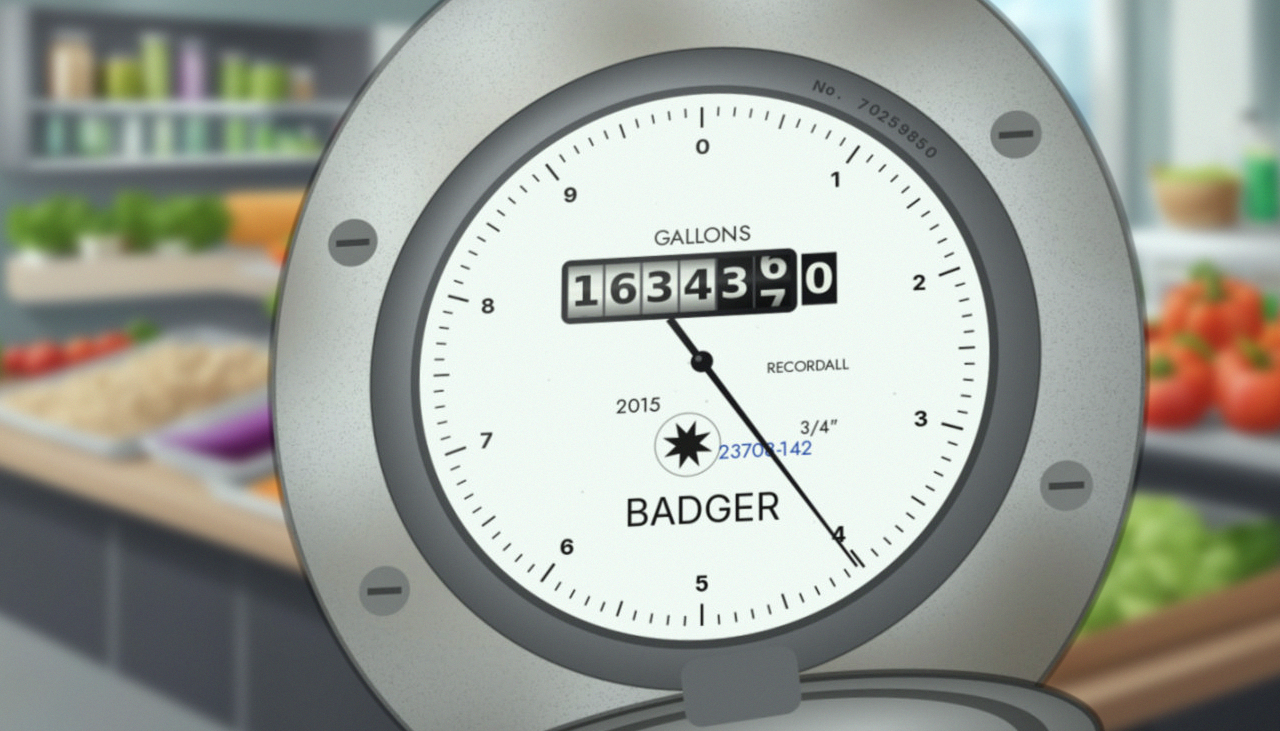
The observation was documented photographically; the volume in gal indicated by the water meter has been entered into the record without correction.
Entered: 1634364.0 gal
